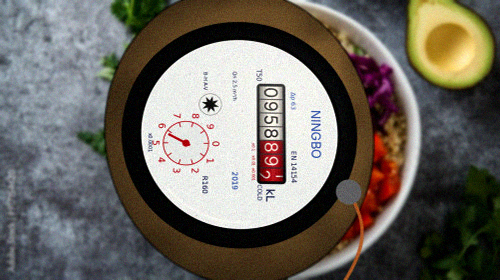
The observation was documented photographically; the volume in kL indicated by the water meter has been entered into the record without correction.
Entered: 958.8915 kL
